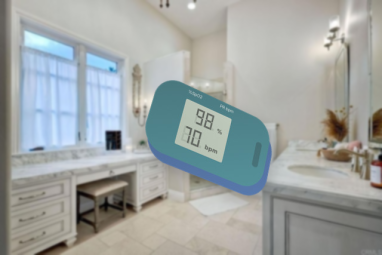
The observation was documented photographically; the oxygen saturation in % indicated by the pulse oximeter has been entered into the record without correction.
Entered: 98 %
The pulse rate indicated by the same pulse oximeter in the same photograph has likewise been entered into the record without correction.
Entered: 70 bpm
